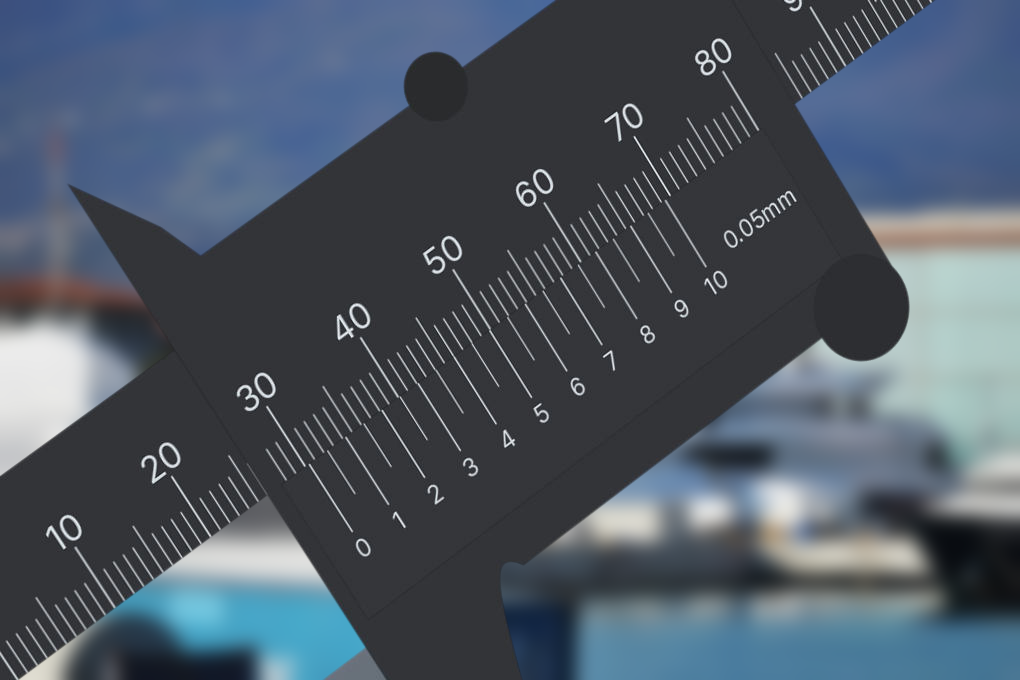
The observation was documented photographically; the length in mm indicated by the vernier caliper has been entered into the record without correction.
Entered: 30.4 mm
